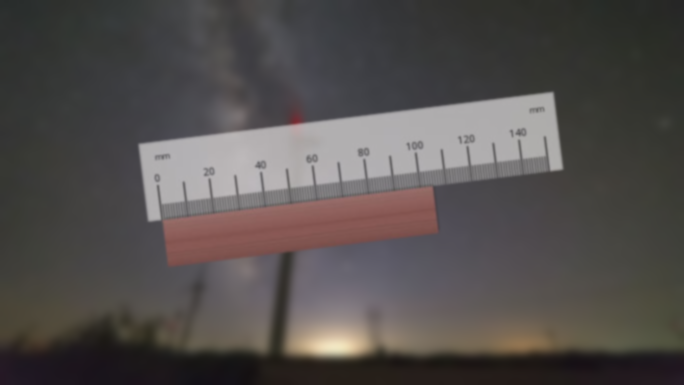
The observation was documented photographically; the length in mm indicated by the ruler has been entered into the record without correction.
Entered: 105 mm
